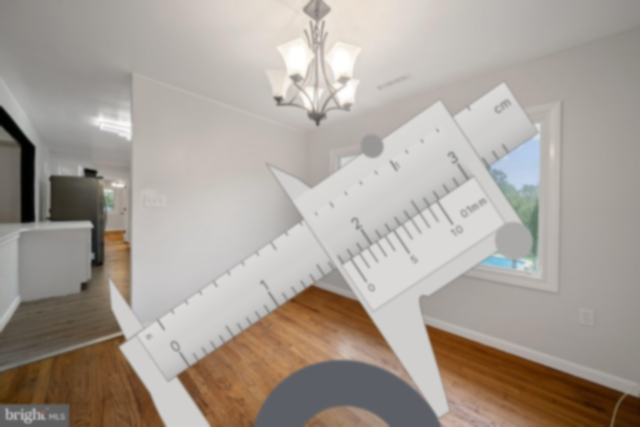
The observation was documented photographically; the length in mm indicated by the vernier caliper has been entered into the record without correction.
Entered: 17.8 mm
